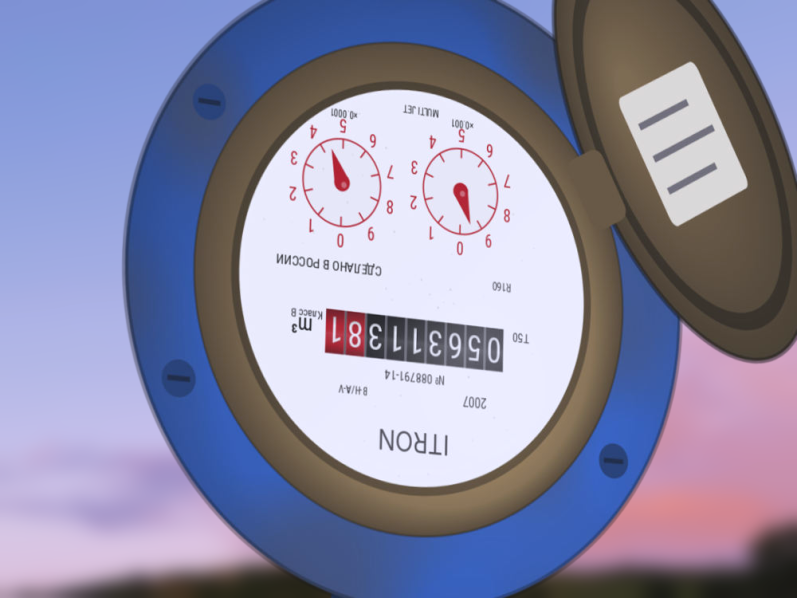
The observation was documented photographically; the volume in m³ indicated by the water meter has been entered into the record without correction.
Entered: 563113.8094 m³
